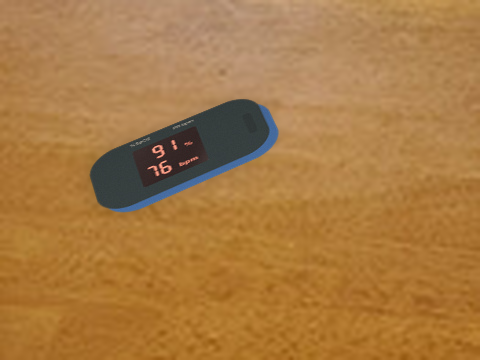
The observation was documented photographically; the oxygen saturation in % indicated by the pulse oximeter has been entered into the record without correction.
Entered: 91 %
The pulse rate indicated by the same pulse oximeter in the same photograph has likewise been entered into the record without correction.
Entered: 76 bpm
